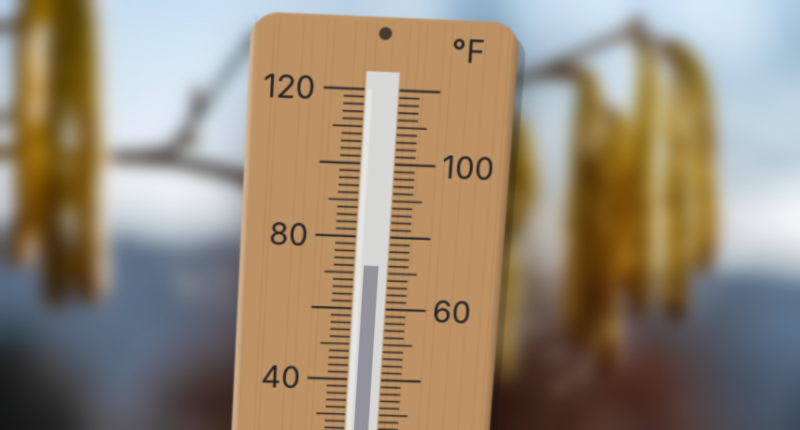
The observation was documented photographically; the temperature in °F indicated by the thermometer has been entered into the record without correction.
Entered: 72 °F
